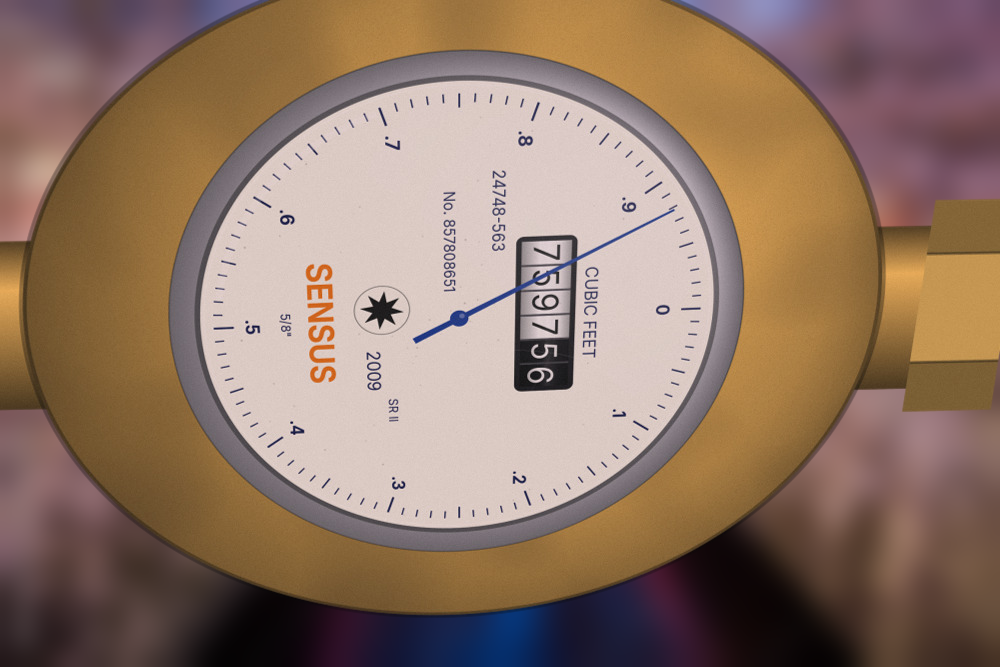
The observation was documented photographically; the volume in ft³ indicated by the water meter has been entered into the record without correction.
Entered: 759755.92 ft³
